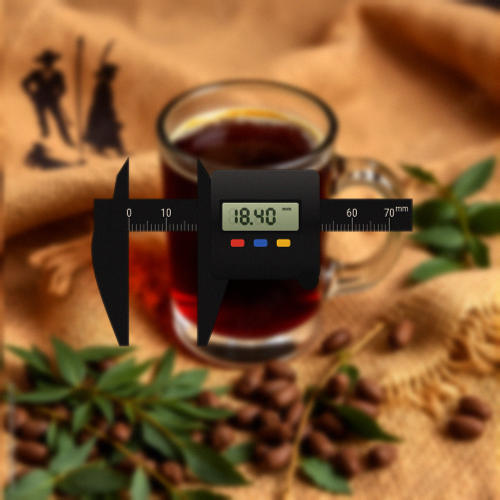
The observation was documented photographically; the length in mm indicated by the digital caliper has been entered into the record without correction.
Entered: 18.40 mm
